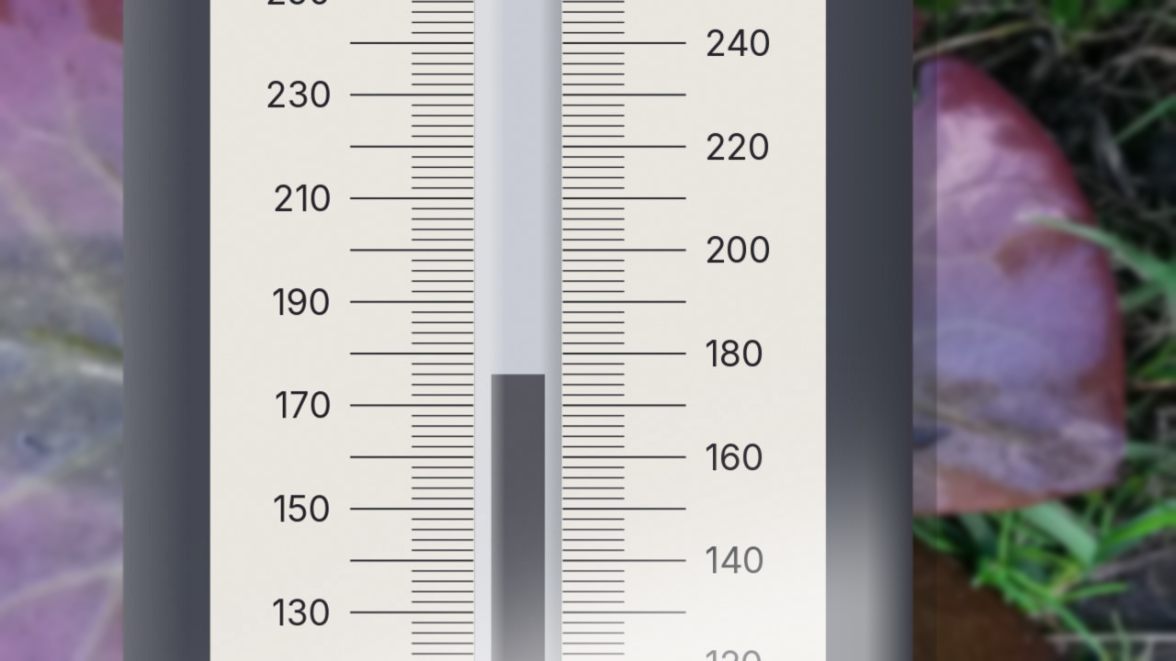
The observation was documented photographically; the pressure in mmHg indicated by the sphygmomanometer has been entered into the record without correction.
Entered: 176 mmHg
